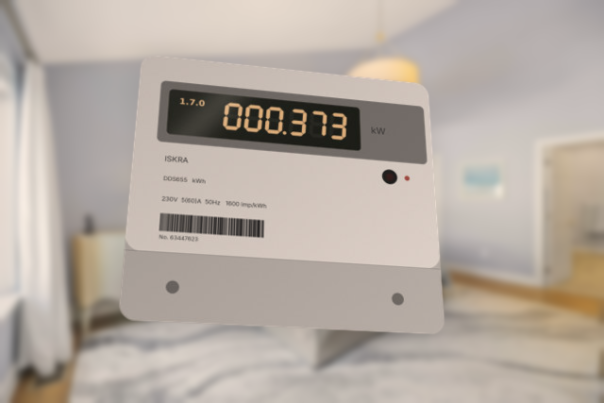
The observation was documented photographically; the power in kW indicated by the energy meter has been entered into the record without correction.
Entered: 0.373 kW
